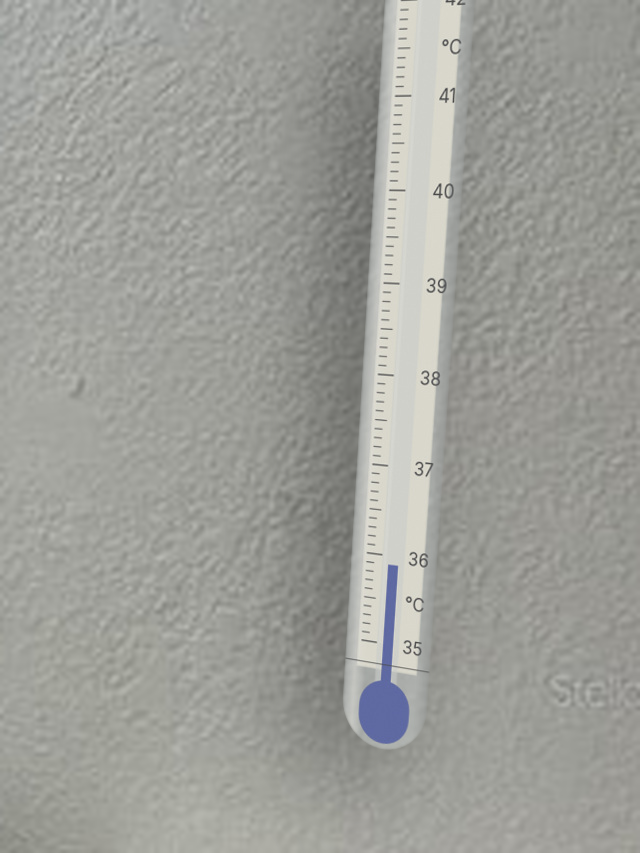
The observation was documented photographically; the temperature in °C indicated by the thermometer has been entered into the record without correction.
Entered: 35.9 °C
